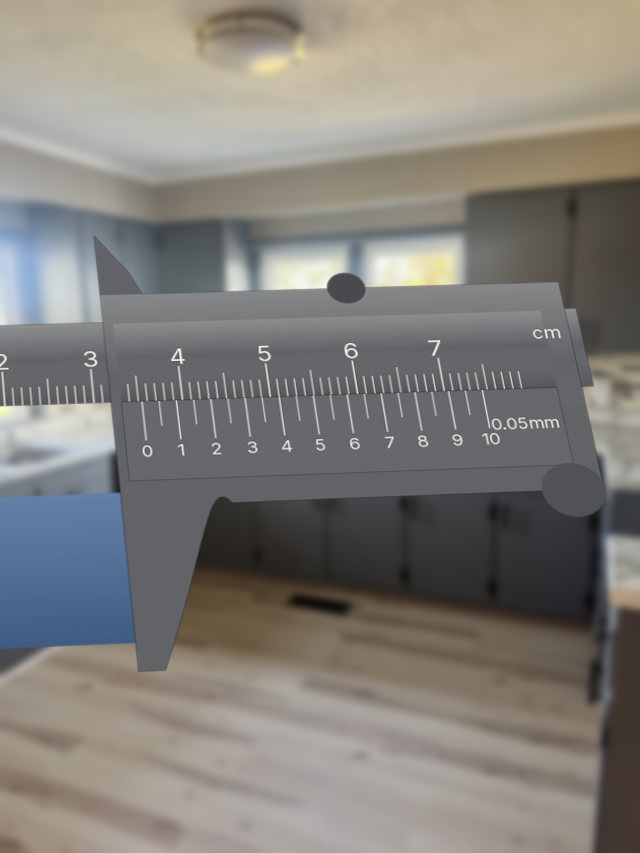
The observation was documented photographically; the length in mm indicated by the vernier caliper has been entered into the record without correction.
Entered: 35.4 mm
